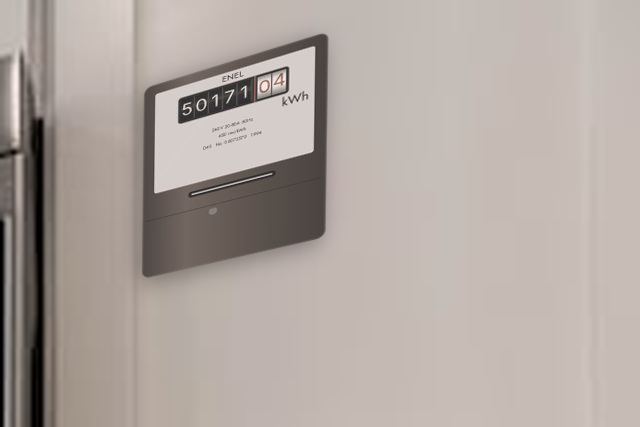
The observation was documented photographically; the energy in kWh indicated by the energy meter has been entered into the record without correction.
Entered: 50171.04 kWh
